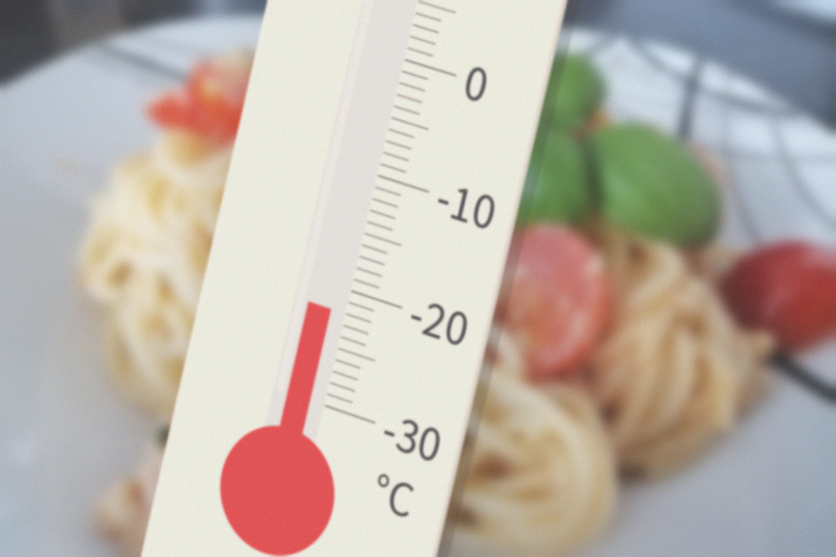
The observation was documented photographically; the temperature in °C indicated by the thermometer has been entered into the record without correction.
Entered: -22 °C
